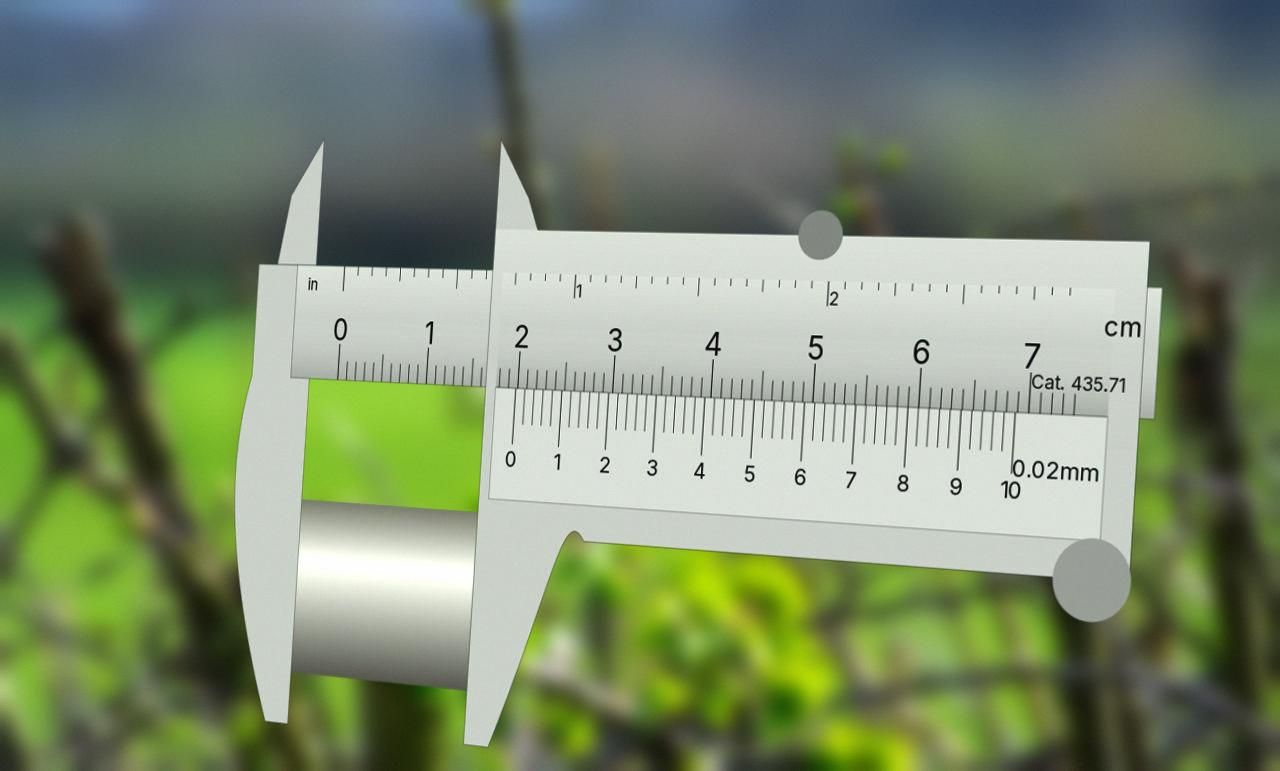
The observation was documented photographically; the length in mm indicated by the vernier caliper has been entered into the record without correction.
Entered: 19.8 mm
